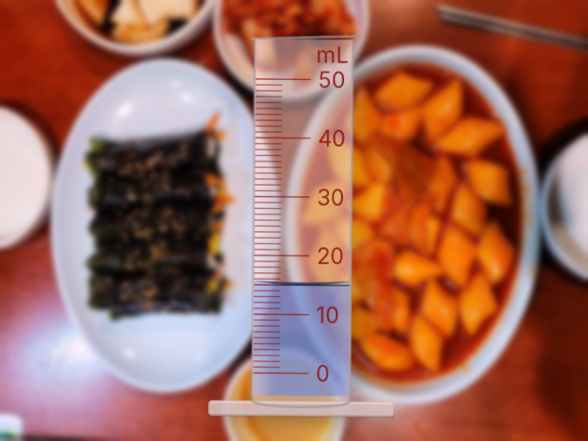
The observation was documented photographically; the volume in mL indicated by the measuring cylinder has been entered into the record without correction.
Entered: 15 mL
